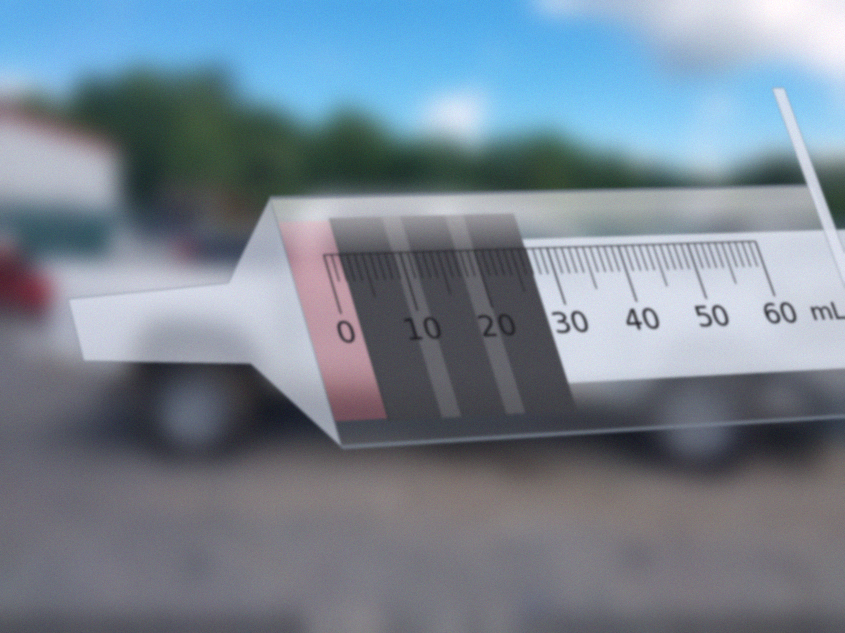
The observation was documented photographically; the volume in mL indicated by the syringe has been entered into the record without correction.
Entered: 2 mL
